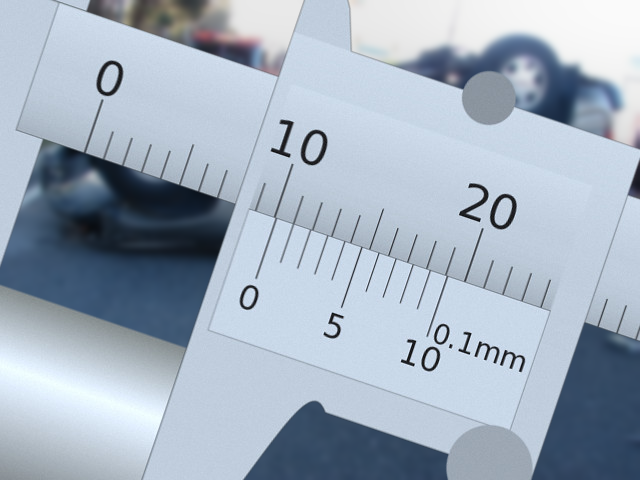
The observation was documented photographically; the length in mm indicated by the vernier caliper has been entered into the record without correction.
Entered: 10.1 mm
